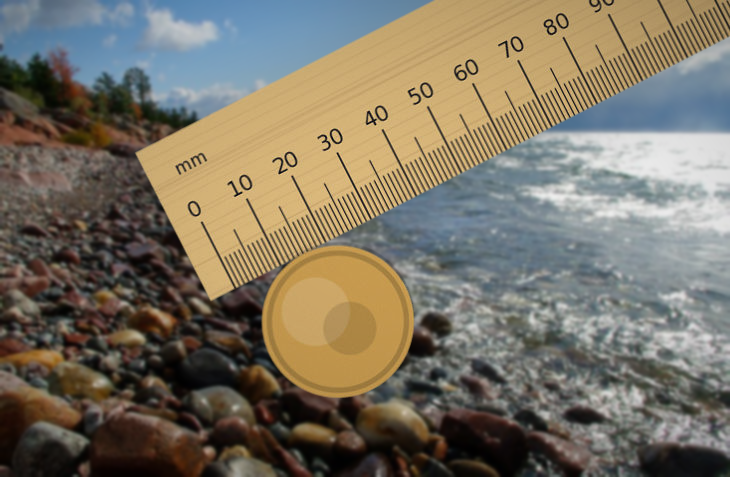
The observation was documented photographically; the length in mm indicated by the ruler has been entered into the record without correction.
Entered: 30 mm
